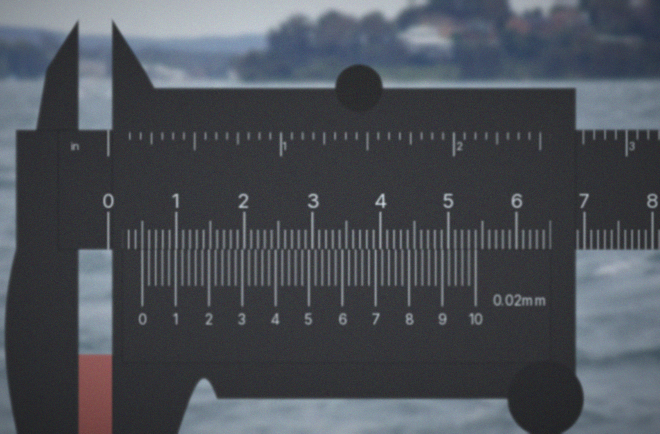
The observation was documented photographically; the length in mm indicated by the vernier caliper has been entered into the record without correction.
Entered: 5.0 mm
